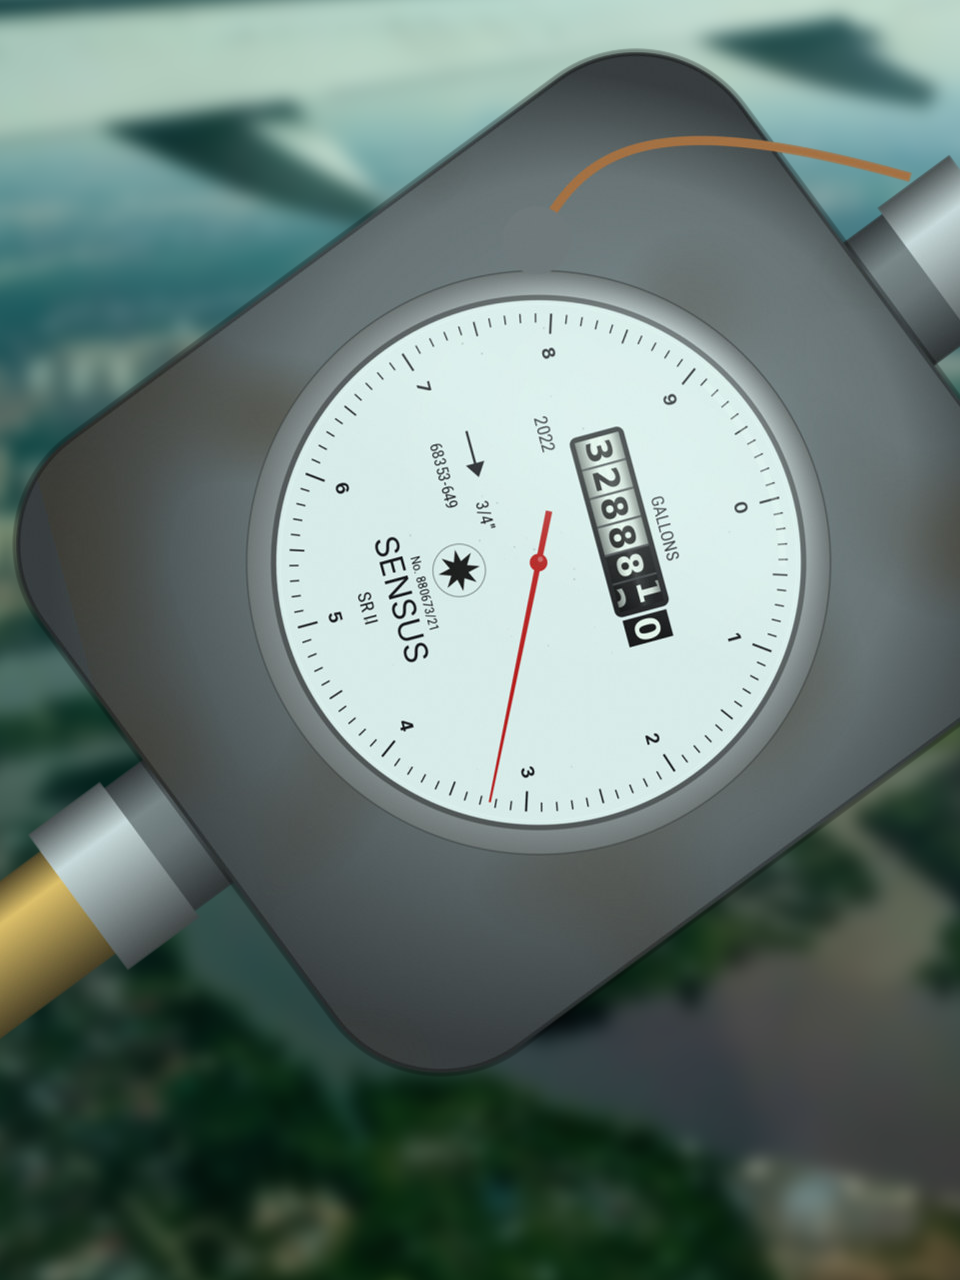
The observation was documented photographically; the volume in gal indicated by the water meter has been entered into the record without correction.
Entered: 3288813.2 gal
